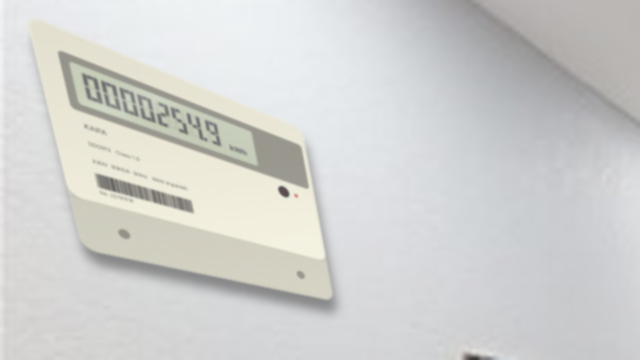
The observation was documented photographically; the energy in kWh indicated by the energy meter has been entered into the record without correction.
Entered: 254.9 kWh
